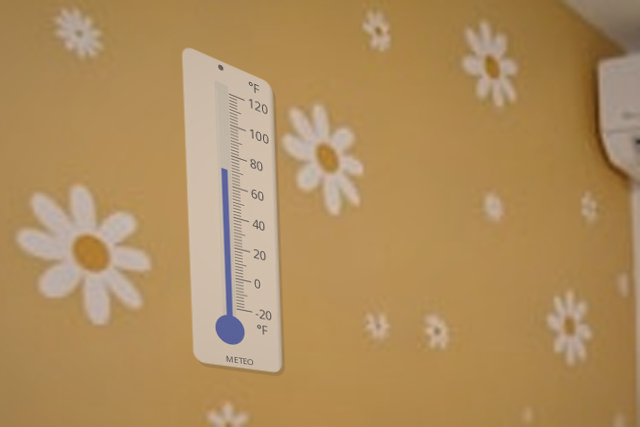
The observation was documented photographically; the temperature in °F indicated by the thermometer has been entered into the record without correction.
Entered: 70 °F
